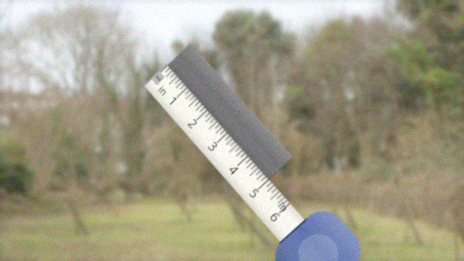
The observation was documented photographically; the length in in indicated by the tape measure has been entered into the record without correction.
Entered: 5 in
